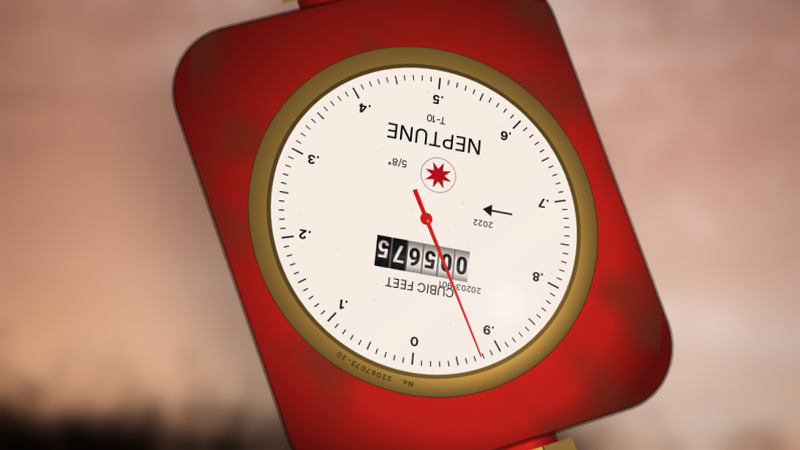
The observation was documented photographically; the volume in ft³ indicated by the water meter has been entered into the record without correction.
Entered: 5674.92 ft³
